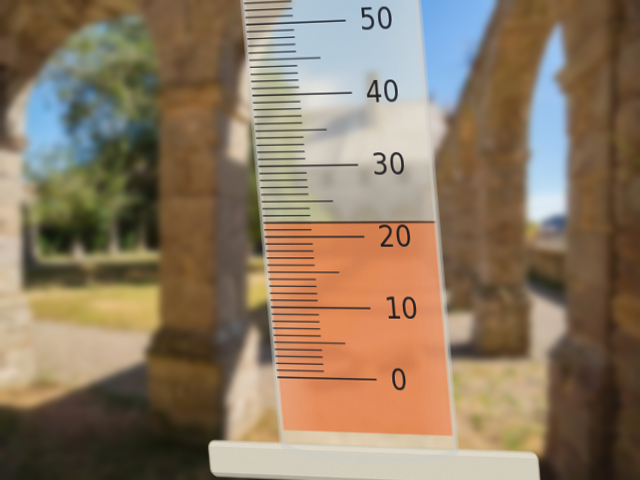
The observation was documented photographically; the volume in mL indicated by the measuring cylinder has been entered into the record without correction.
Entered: 22 mL
